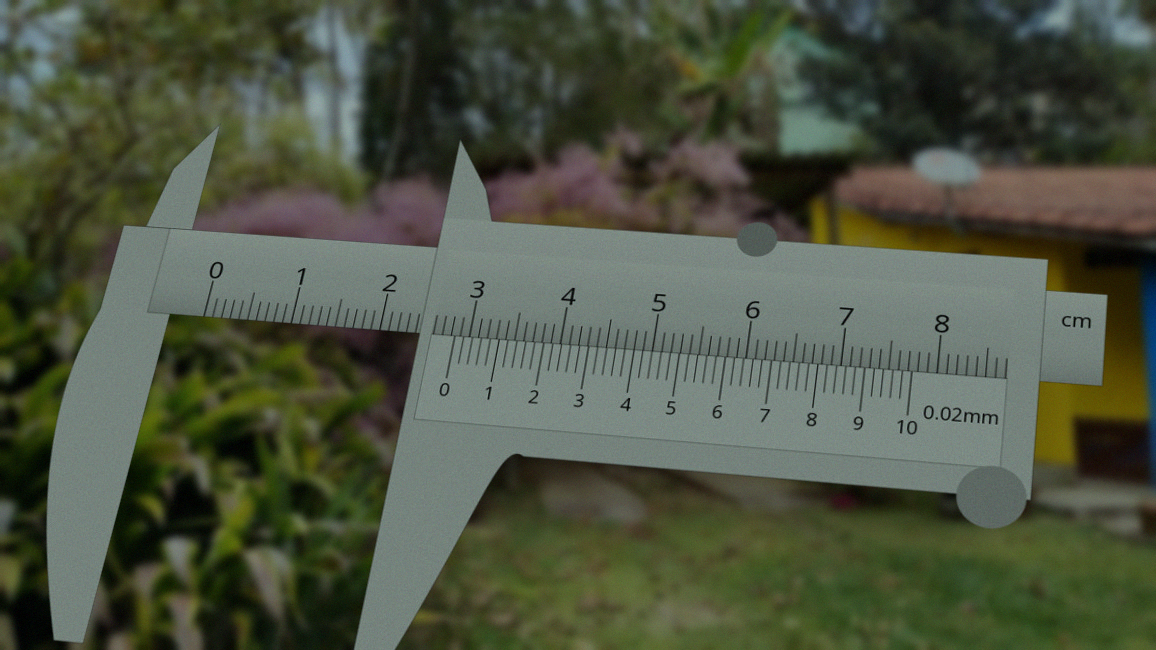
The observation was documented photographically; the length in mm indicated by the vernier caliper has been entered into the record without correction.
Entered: 28.4 mm
